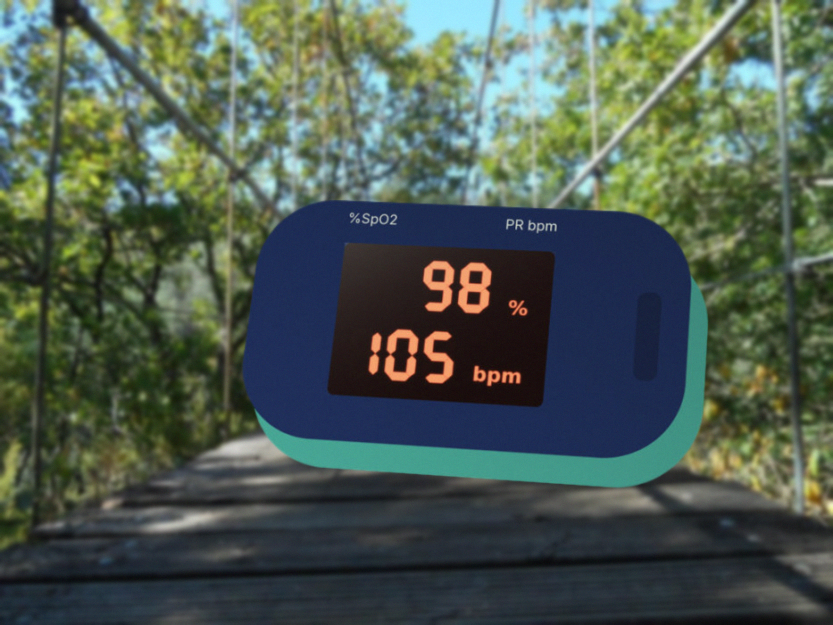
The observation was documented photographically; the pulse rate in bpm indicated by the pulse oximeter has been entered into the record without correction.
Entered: 105 bpm
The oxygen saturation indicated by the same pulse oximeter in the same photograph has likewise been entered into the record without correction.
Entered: 98 %
